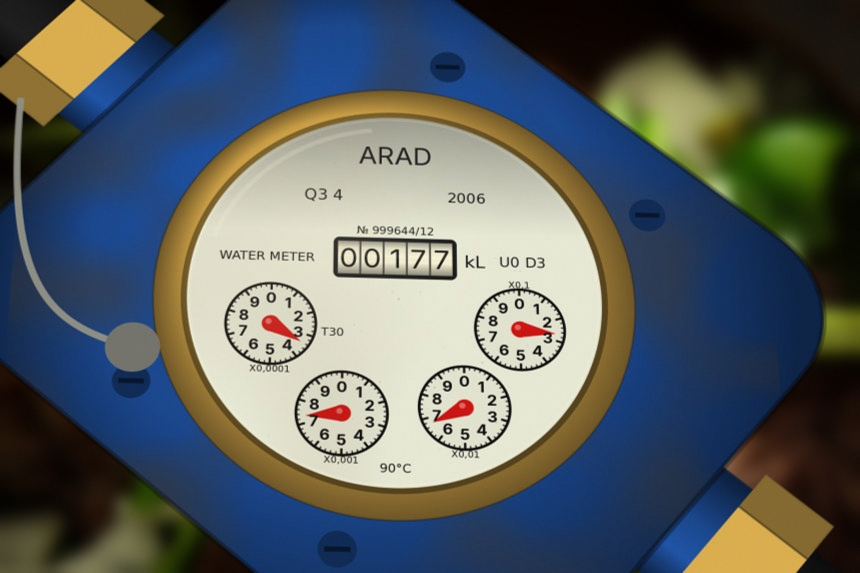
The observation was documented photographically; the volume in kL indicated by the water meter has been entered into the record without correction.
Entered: 177.2673 kL
